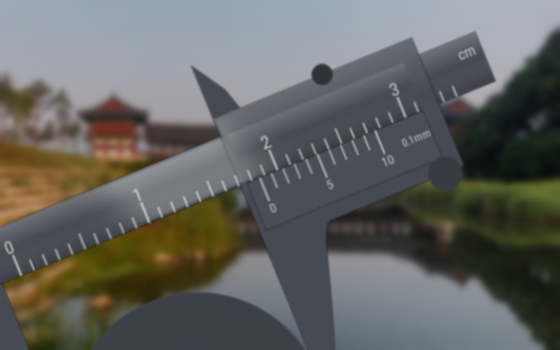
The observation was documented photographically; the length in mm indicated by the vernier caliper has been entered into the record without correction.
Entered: 18.6 mm
